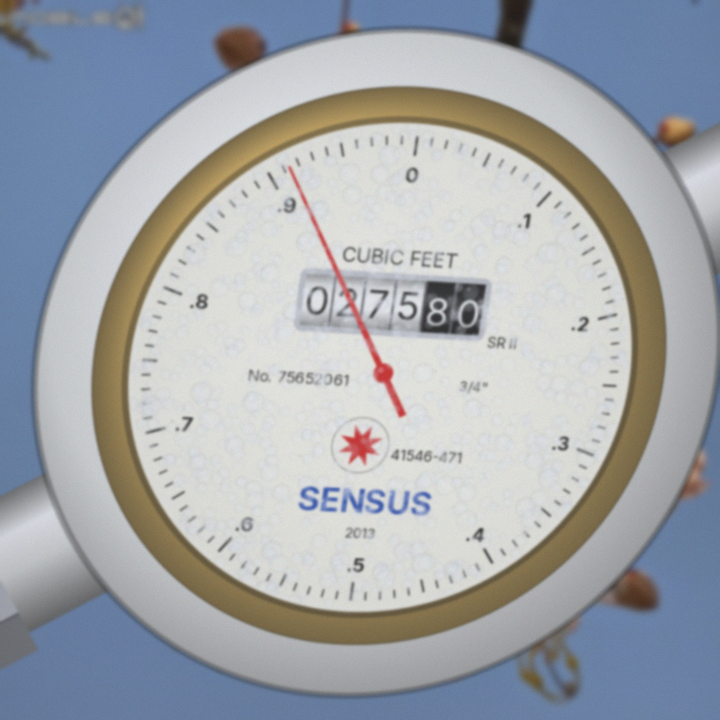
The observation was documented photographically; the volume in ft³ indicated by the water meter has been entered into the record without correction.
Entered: 27579.91 ft³
